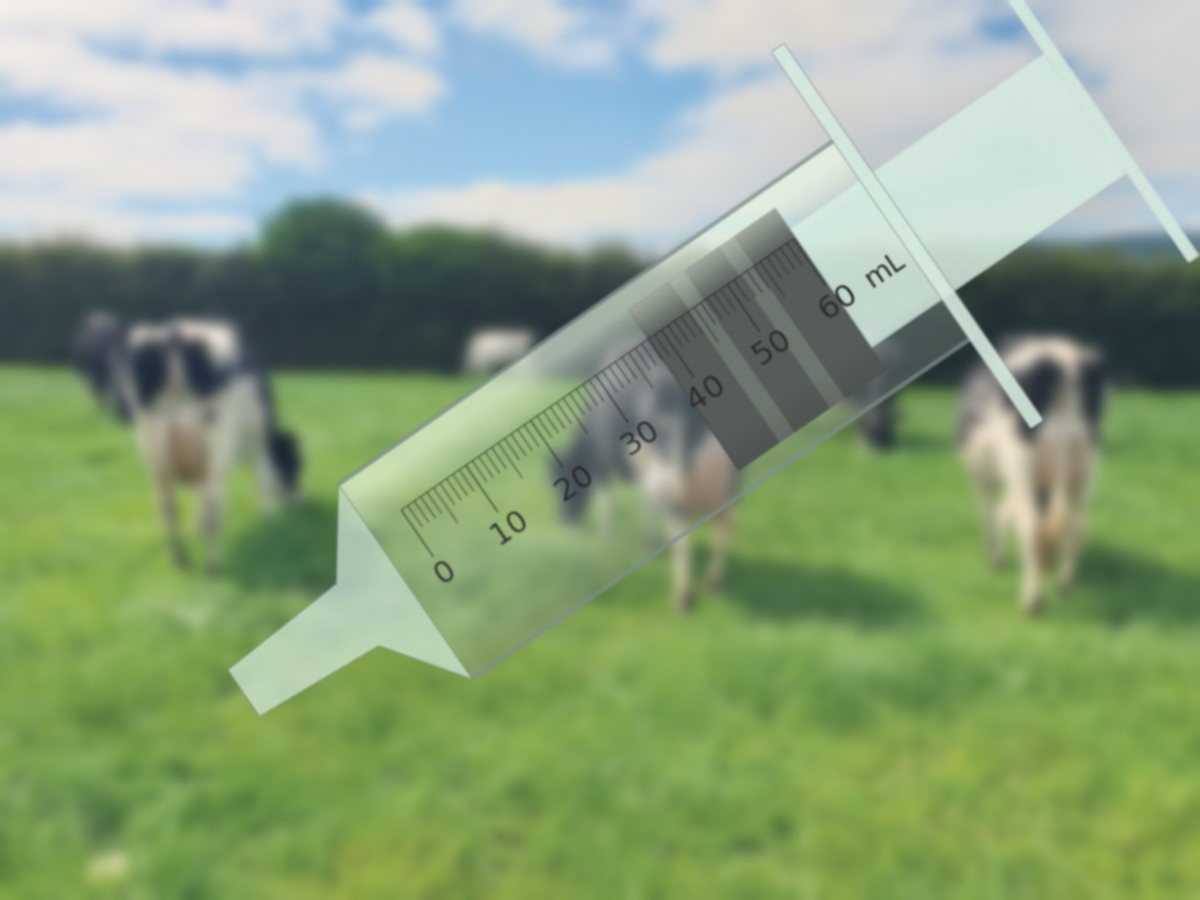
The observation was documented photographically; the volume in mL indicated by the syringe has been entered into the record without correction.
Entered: 38 mL
